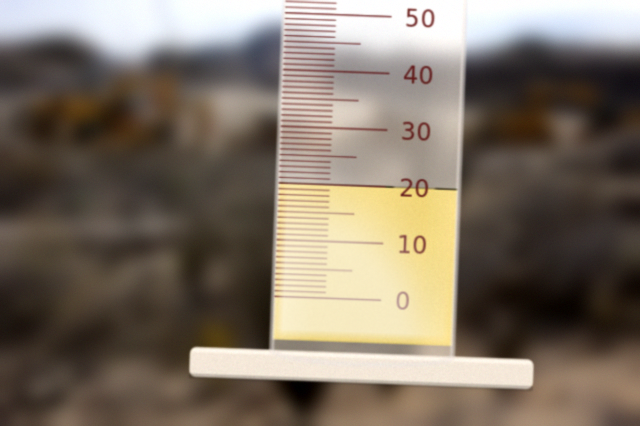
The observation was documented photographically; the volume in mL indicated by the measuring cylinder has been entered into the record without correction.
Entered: 20 mL
